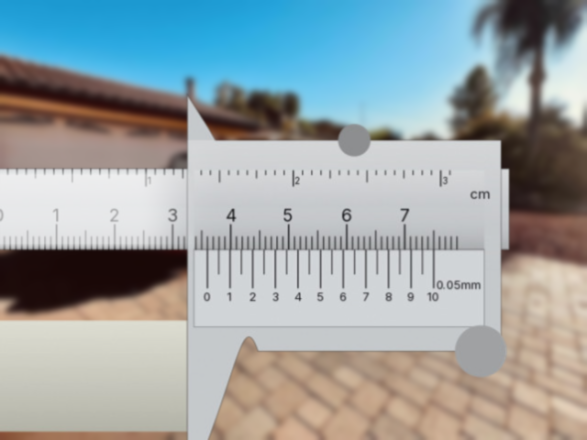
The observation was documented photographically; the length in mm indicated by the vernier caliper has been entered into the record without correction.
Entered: 36.0 mm
